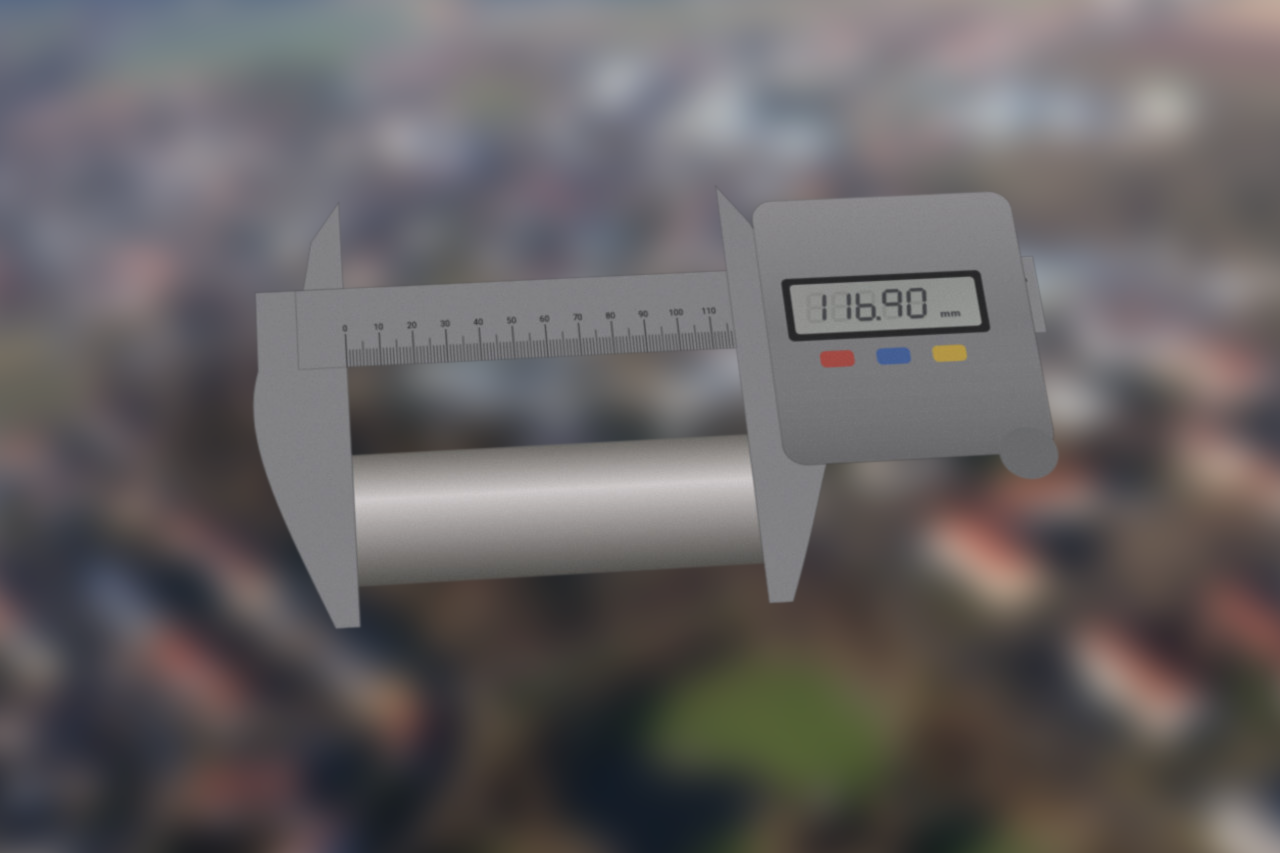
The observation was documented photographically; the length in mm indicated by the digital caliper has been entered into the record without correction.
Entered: 116.90 mm
